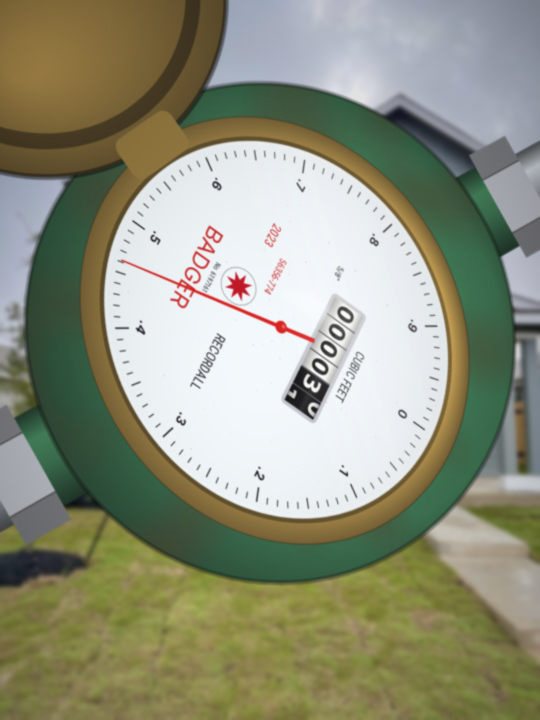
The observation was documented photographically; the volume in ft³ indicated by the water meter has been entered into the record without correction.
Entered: 30.46 ft³
